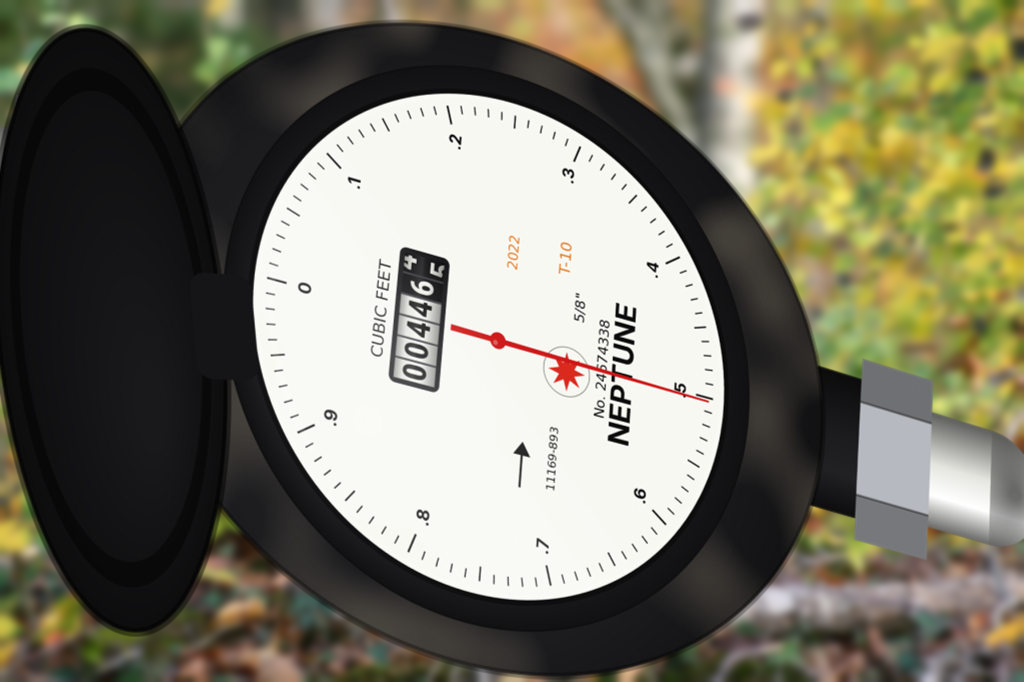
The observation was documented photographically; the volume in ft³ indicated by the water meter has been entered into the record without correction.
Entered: 4464.50 ft³
